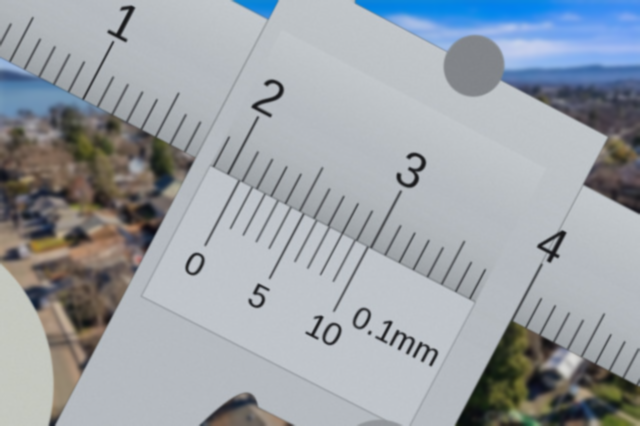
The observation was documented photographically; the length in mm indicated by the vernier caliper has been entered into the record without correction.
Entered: 20.8 mm
